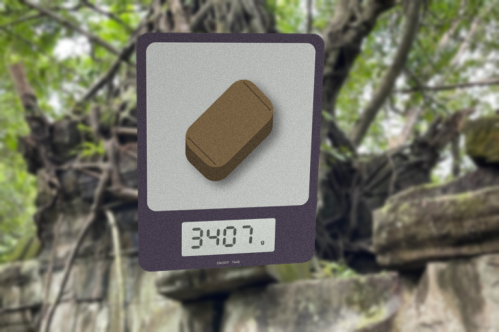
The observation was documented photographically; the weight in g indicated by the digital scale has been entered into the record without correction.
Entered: 3407 g
